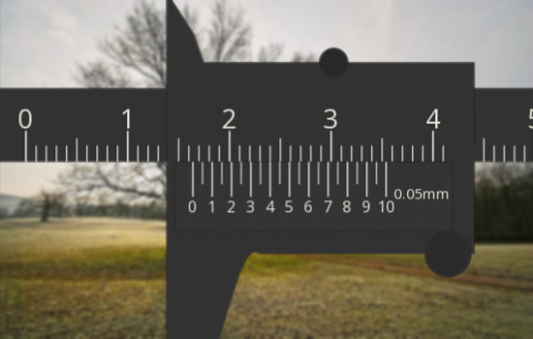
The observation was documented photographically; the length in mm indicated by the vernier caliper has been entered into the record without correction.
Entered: 16.4 mm
